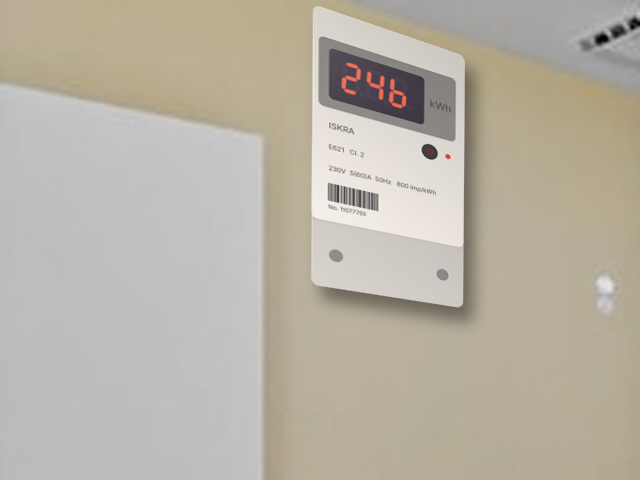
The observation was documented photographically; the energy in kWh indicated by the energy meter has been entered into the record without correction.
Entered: 246 kWh
